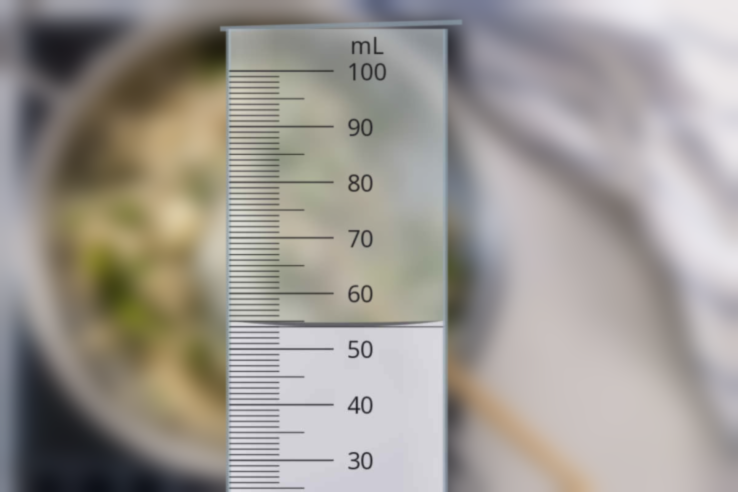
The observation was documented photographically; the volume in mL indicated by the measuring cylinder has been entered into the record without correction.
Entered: 54 mL
